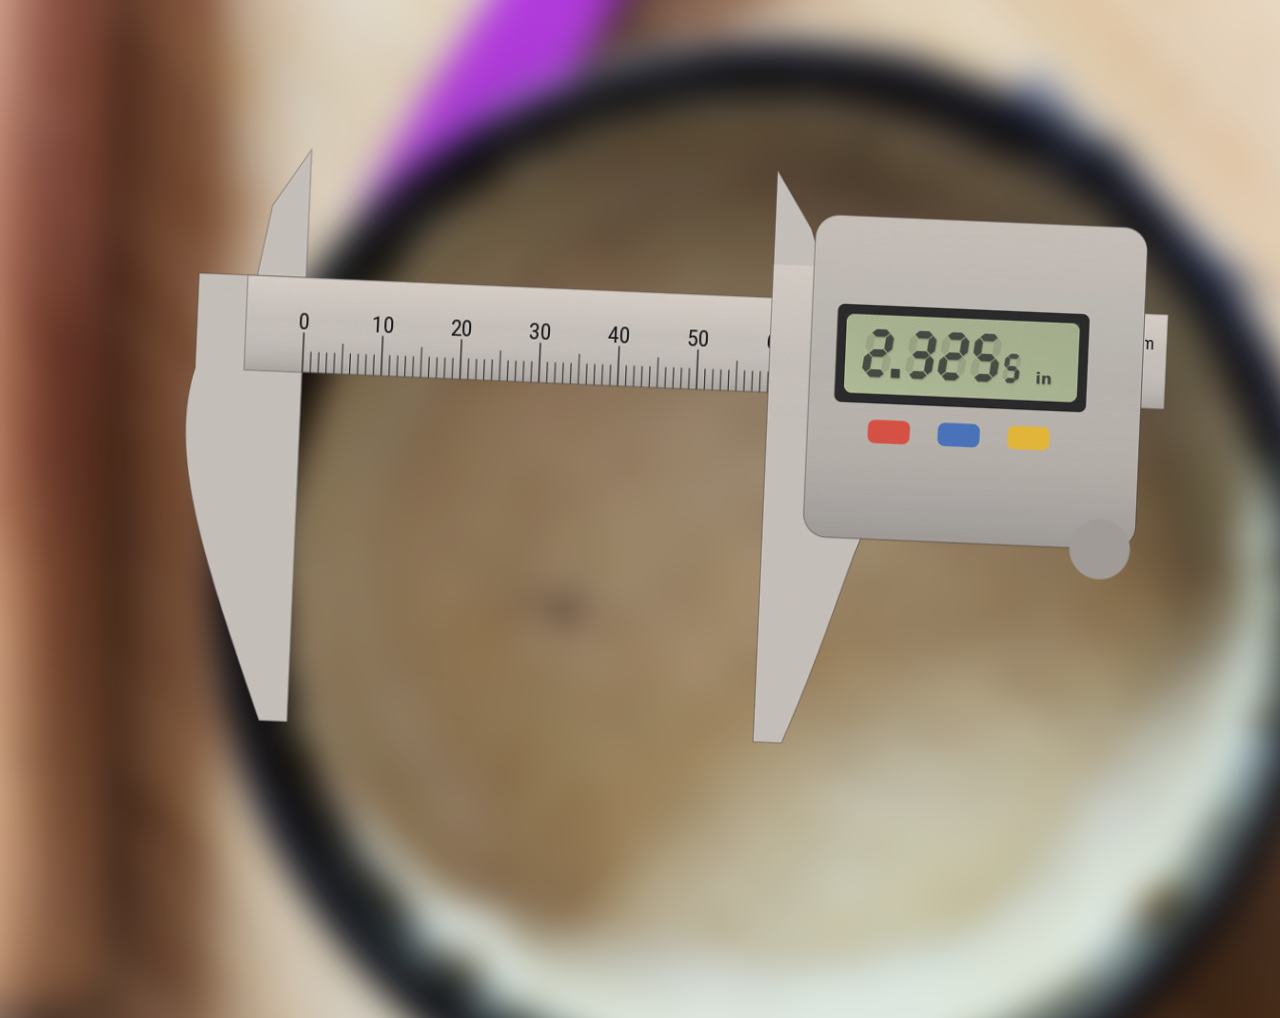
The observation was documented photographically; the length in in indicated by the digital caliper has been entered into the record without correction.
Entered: 2.3255 in
